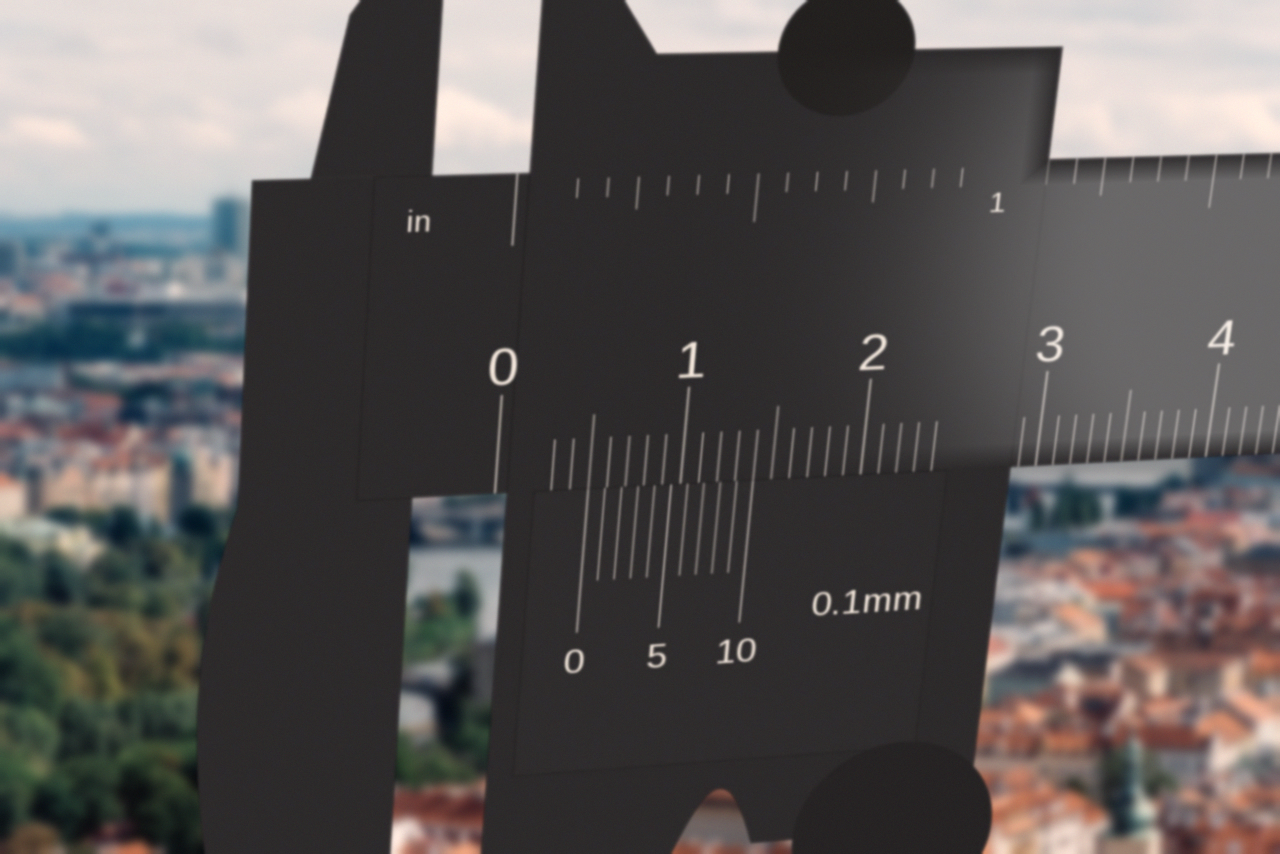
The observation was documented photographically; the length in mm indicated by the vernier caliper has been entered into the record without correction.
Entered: 5.0 mm
